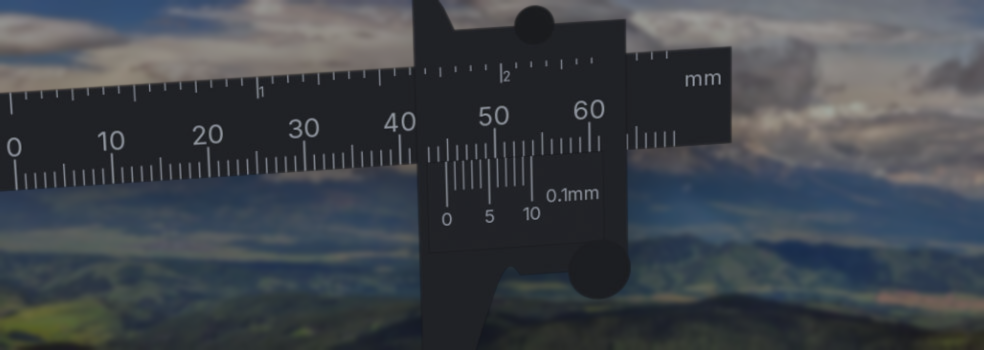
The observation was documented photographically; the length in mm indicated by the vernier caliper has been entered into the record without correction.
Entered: 44.8 mm
